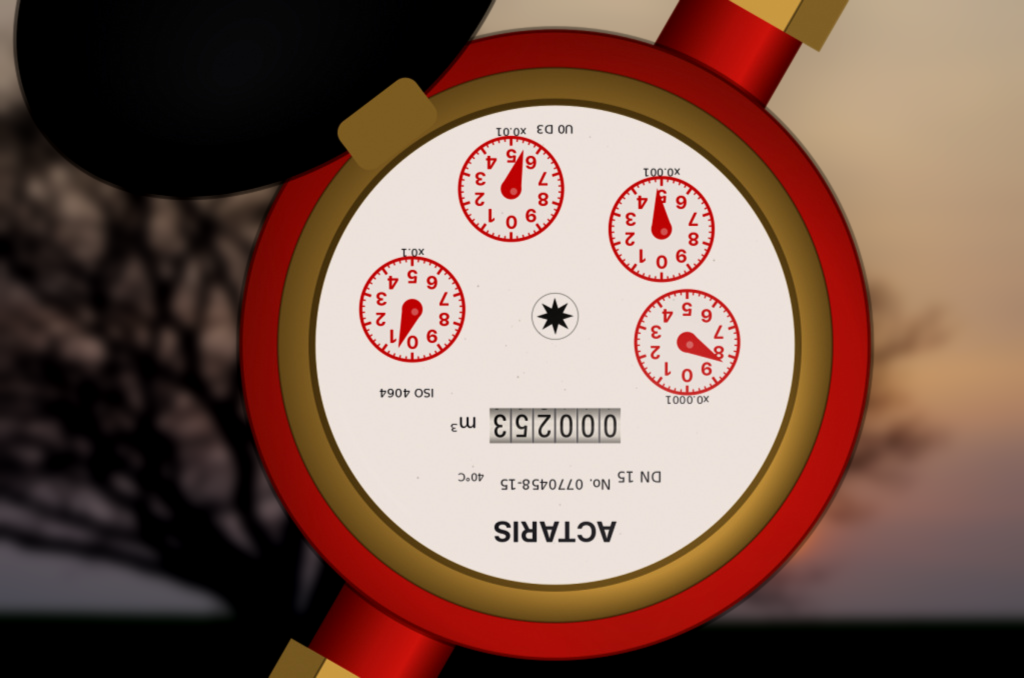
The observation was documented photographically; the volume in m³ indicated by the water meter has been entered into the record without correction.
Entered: 253.0548 m³
